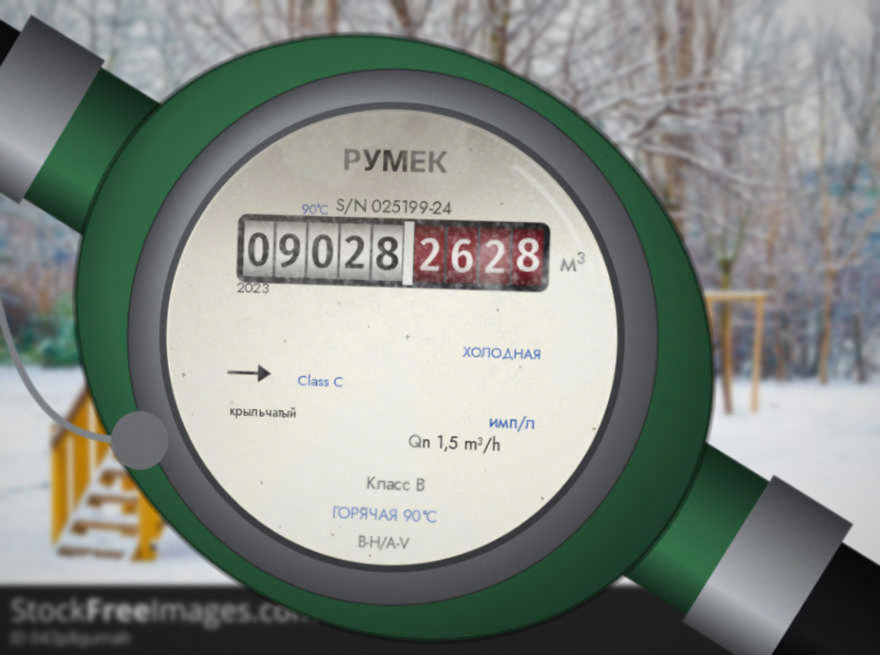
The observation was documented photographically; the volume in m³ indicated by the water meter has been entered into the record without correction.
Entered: 9028.2628 m³
